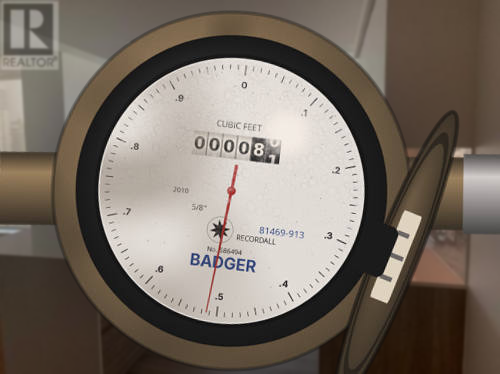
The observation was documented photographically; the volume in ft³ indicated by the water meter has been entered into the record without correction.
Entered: 80.51 ft³
